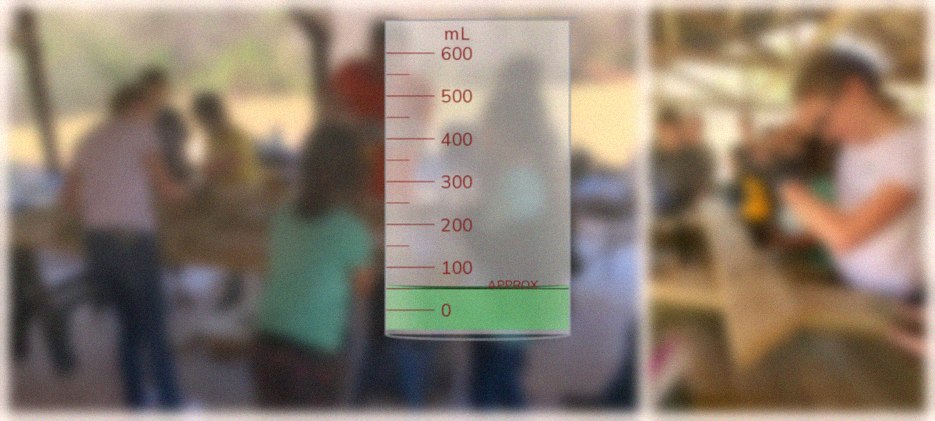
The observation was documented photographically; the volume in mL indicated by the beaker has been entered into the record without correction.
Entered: 50 mL
